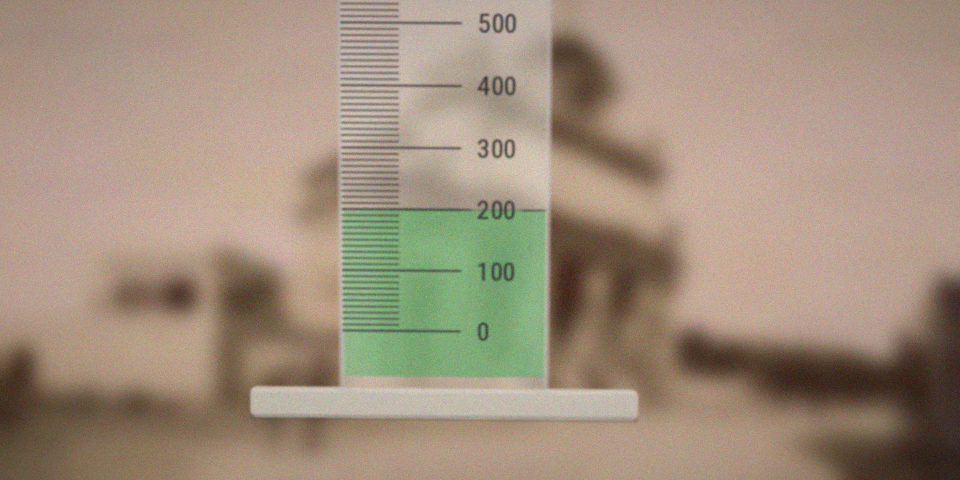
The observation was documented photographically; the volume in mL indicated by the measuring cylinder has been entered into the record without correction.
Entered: 200 mL
